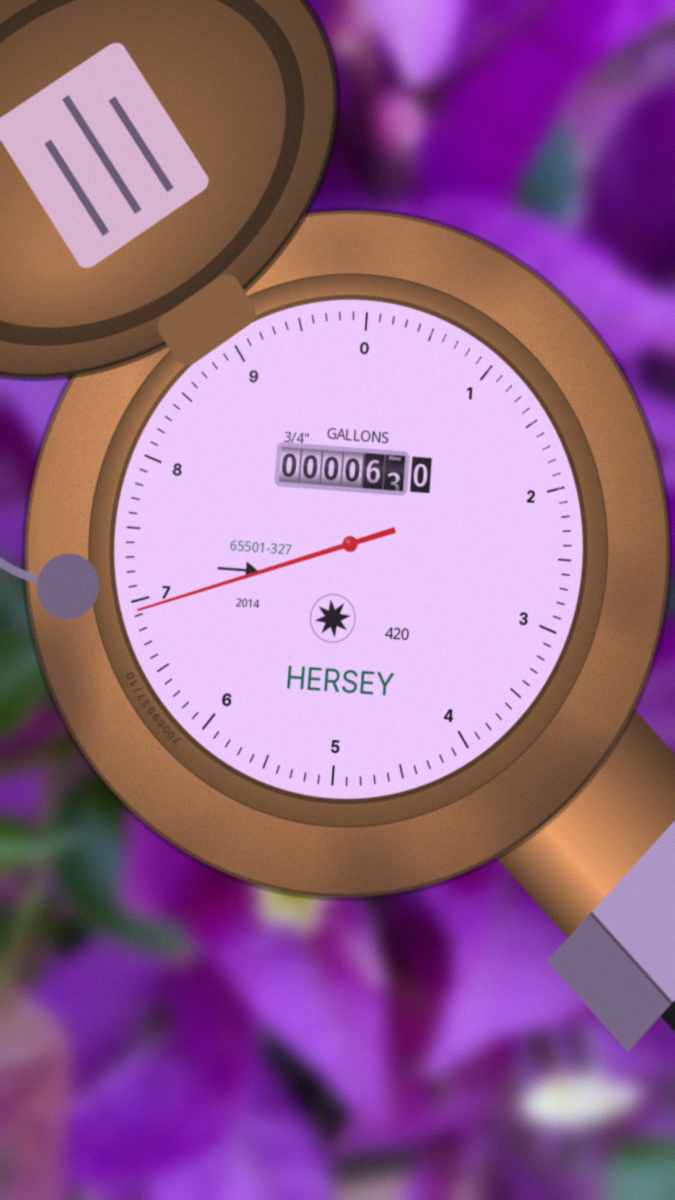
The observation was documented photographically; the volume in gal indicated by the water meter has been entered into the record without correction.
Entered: 626.9 gal
